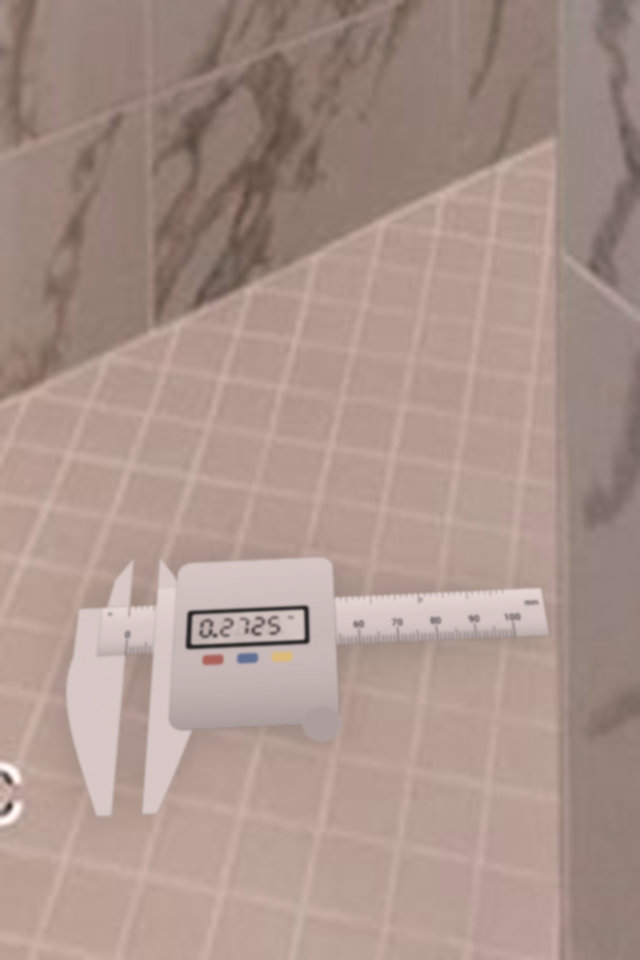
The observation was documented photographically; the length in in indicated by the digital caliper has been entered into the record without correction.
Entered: 0.2725 in
